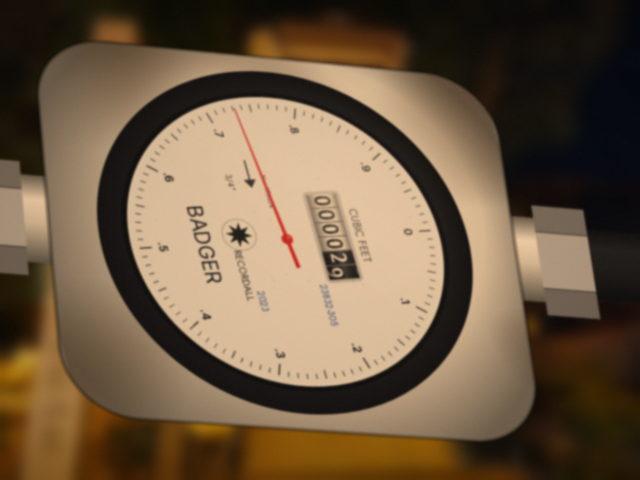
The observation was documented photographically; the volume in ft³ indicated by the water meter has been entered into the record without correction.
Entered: 28.73 ft³
